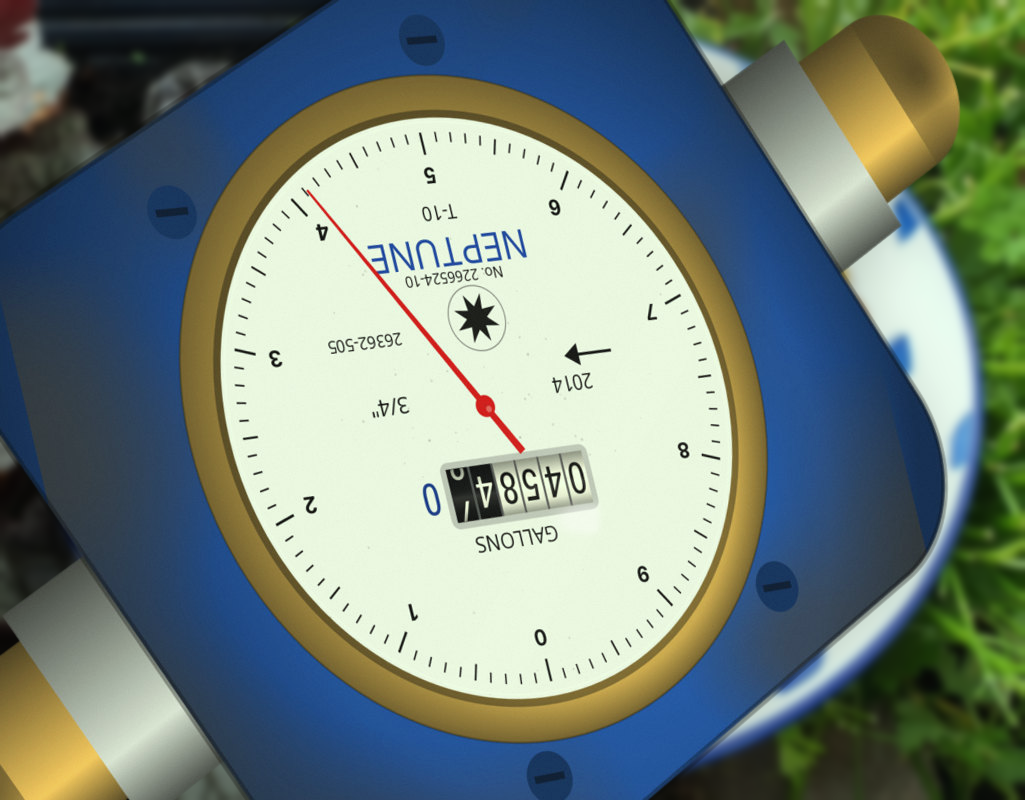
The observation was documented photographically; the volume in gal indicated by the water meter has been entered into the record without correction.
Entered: 458474.1 gal
